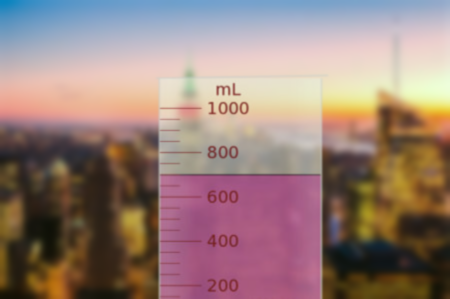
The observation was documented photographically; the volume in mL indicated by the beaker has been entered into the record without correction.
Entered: 700 mL
